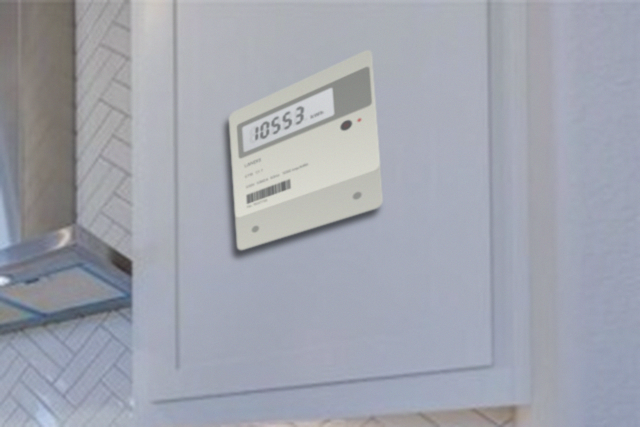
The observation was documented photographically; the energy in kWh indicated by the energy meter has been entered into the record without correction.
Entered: 10553 kWh
